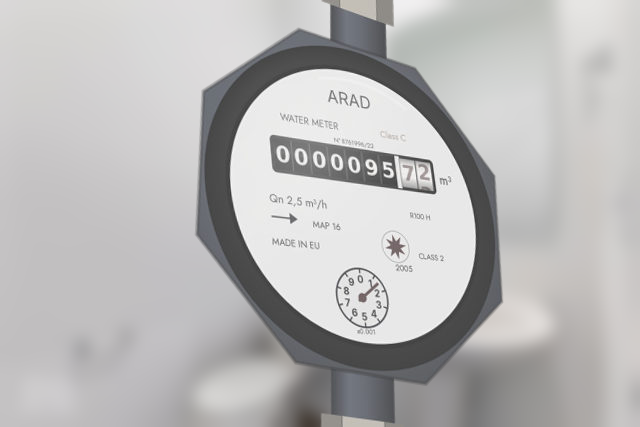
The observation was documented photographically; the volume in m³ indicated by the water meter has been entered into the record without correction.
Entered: 95.721 m³
